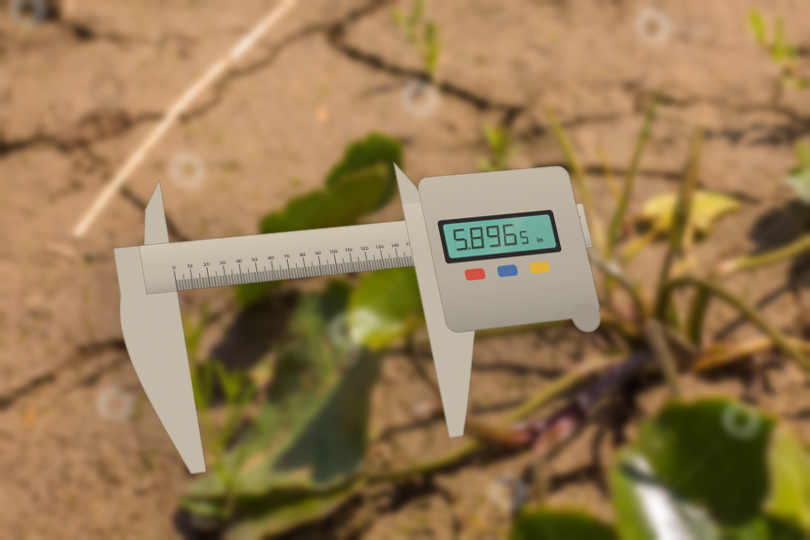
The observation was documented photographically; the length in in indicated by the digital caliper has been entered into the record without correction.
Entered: 5.8965 in
